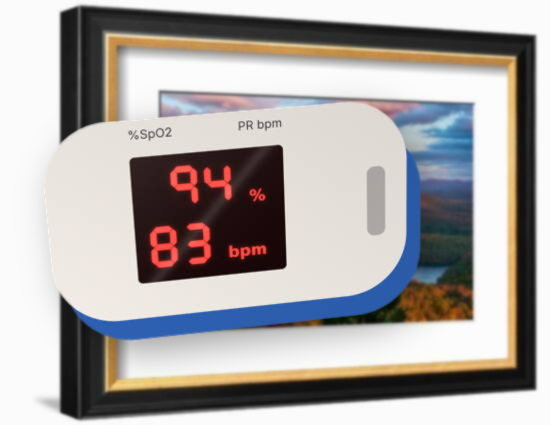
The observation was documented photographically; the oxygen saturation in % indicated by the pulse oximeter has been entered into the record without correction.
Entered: 94 %
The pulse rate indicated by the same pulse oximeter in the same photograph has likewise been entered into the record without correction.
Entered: 83 bpm
